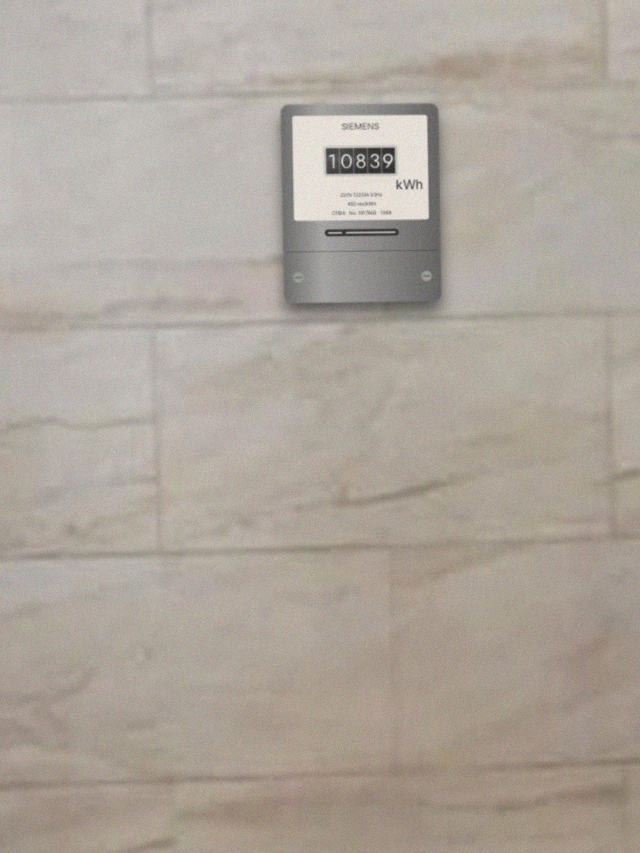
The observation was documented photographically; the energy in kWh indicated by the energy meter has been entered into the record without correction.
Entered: 10839 kWh
